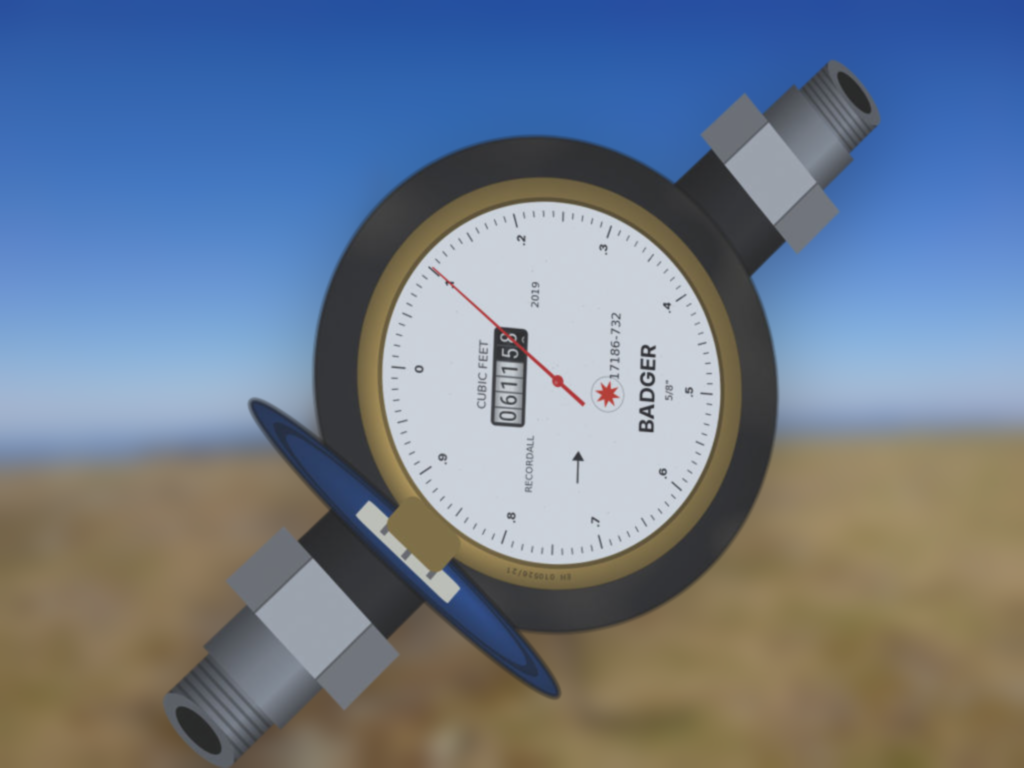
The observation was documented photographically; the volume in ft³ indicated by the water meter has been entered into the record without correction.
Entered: 61158.10 ft³
